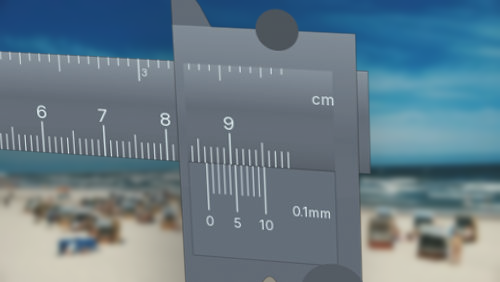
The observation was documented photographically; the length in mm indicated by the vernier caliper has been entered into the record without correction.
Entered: 86.2 mm
